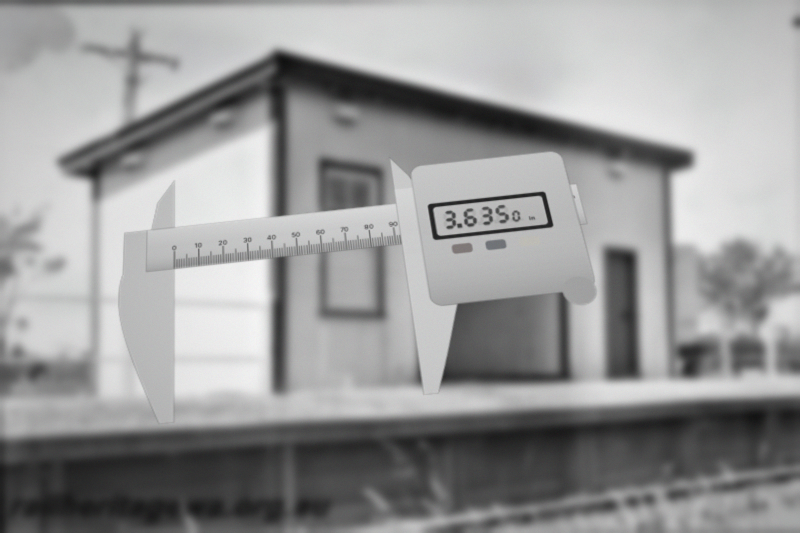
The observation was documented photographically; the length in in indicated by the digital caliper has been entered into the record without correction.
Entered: 3.6350 in
